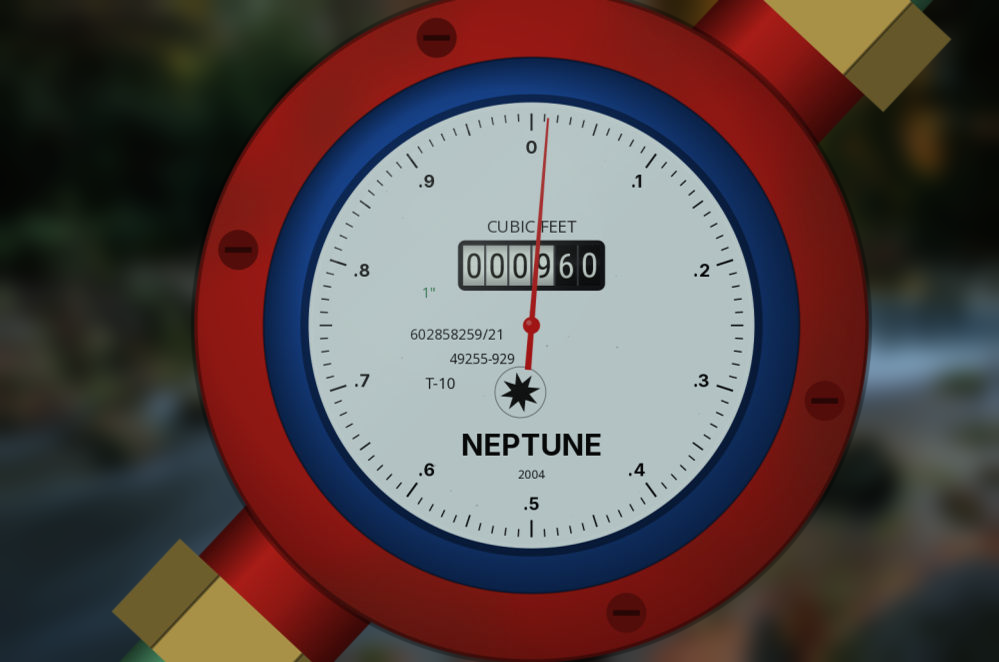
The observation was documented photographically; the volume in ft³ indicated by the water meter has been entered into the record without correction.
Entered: 960.01 ft³
